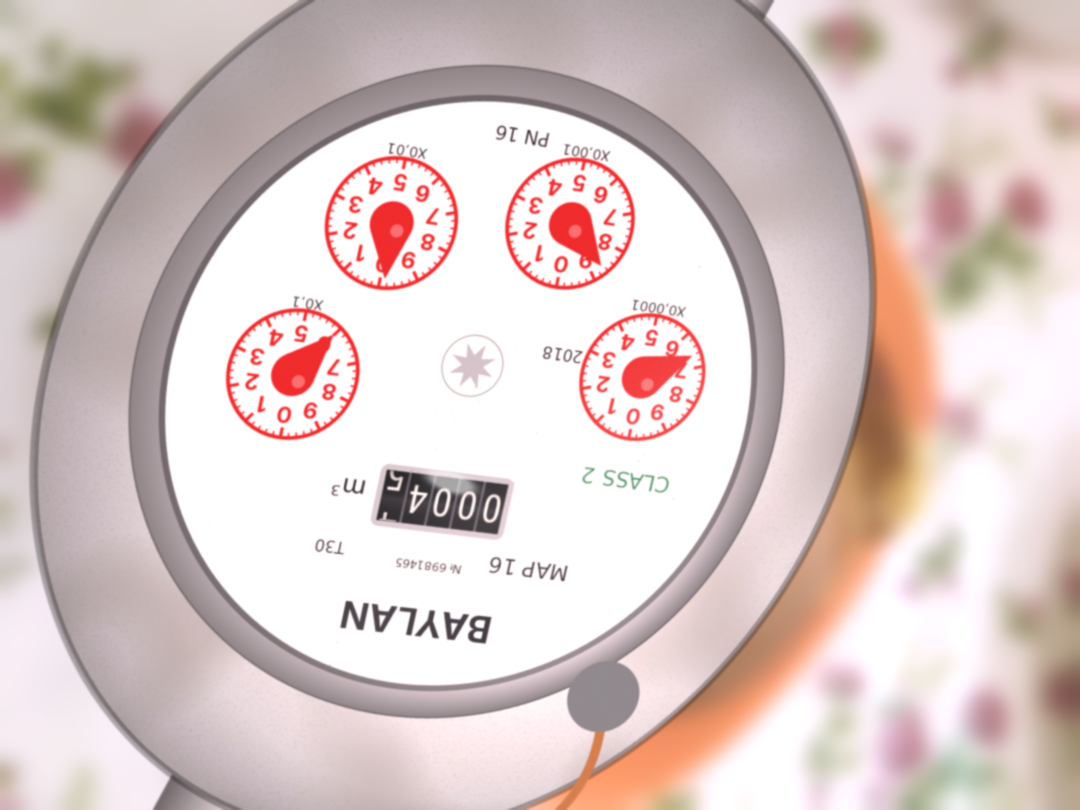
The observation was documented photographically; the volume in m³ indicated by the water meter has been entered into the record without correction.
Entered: 44.5986 m³
